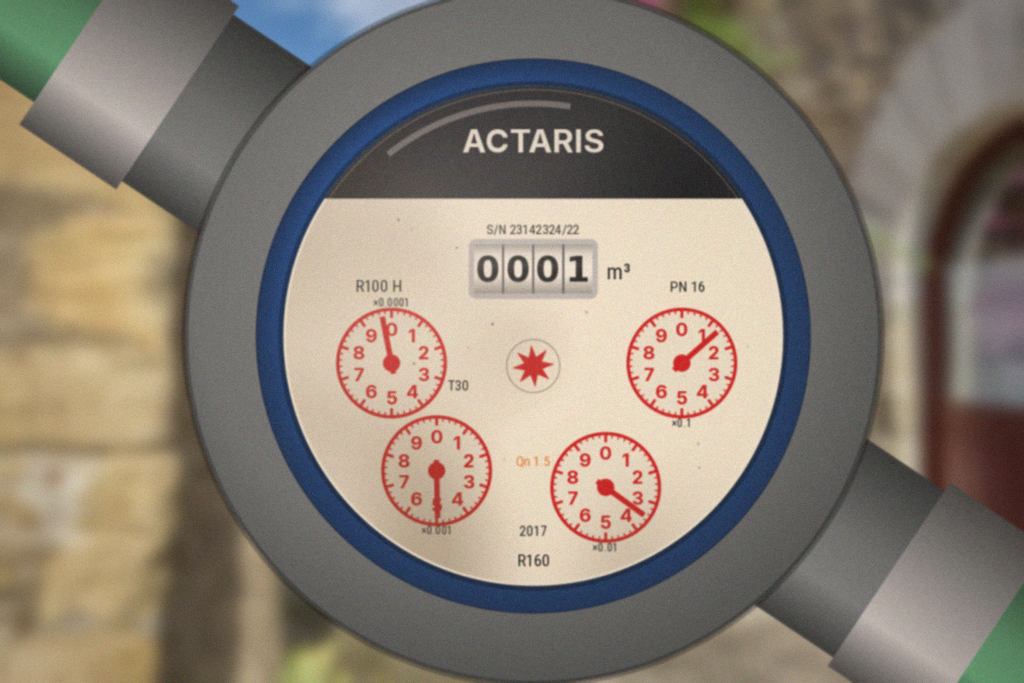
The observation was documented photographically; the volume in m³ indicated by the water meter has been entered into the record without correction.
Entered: 1.1349 m³
